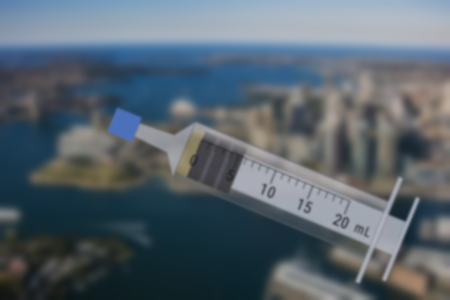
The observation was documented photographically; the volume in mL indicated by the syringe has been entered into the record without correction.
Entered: 0 mL
